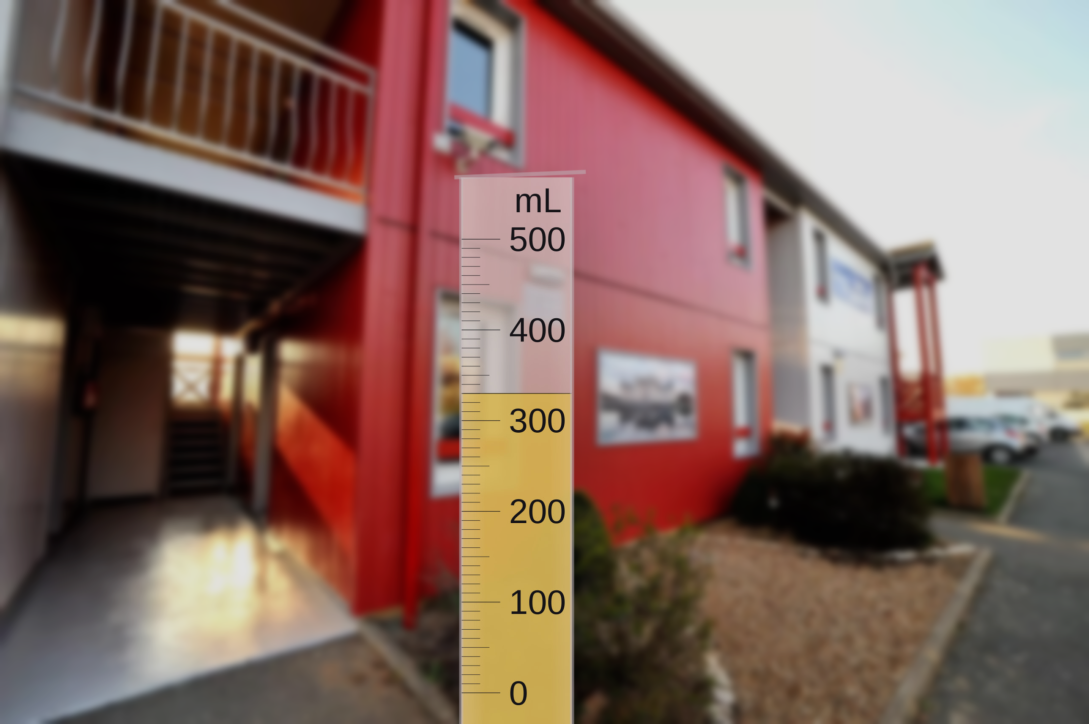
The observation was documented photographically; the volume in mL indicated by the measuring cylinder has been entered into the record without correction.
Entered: 330 mL
